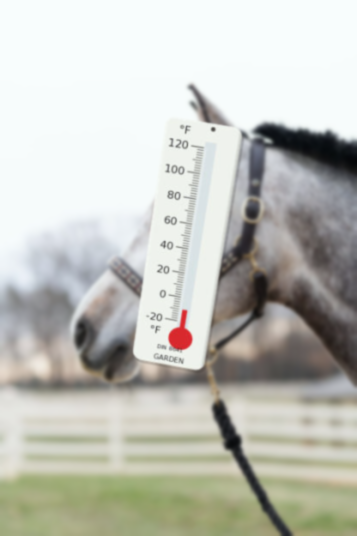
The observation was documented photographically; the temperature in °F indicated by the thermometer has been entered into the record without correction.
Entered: -10 °F
